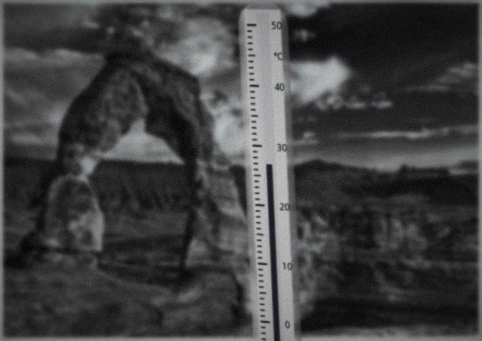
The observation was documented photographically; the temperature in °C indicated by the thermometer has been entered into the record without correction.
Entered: 27 °C
